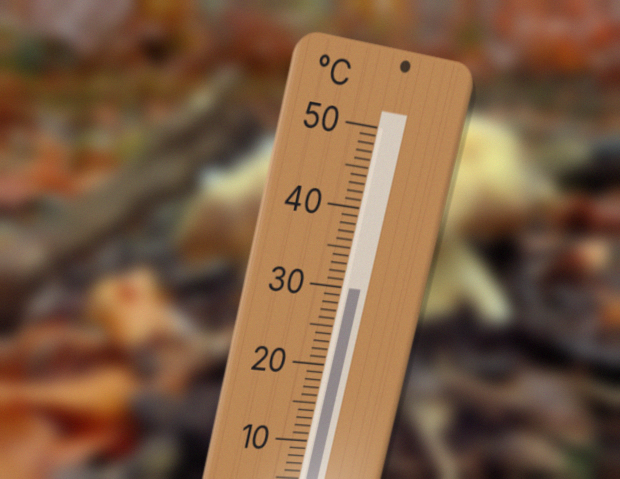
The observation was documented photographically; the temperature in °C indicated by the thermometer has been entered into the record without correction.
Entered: 30 °C
